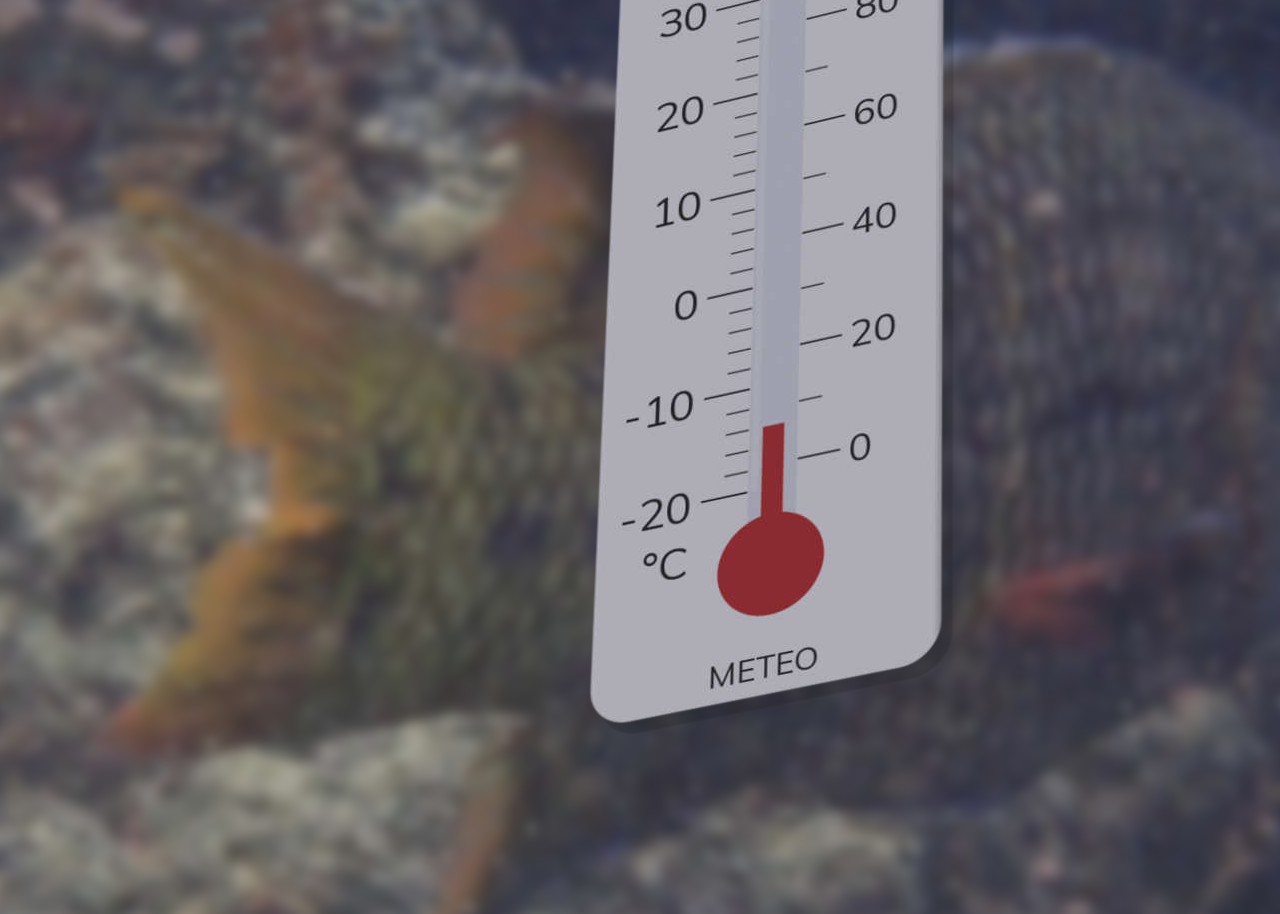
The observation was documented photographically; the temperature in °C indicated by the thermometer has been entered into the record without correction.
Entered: -14 °C
